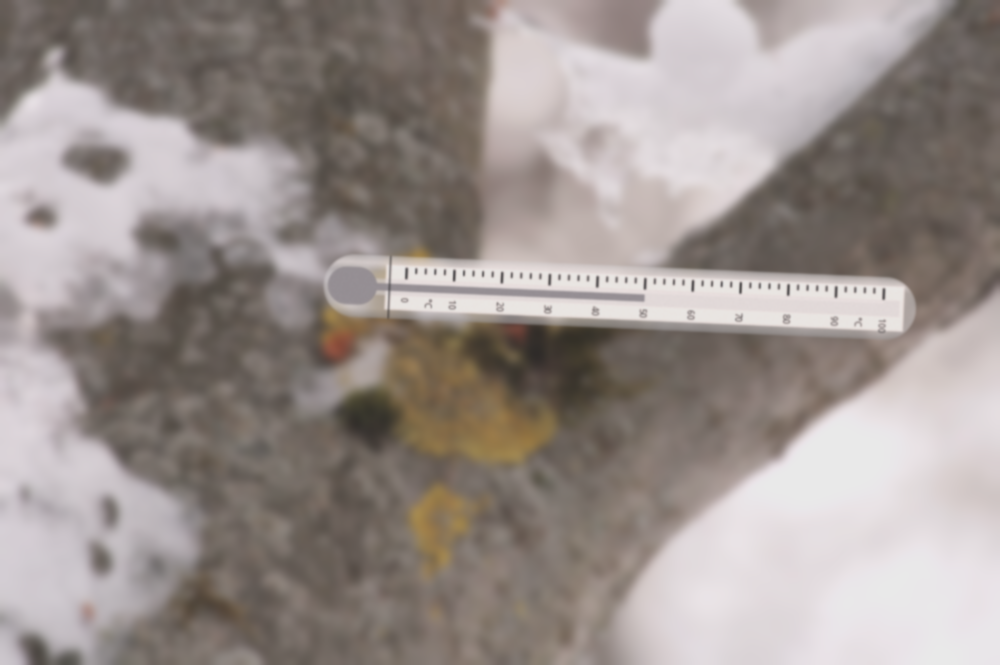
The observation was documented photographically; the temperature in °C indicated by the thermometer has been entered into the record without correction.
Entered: 50 °C
